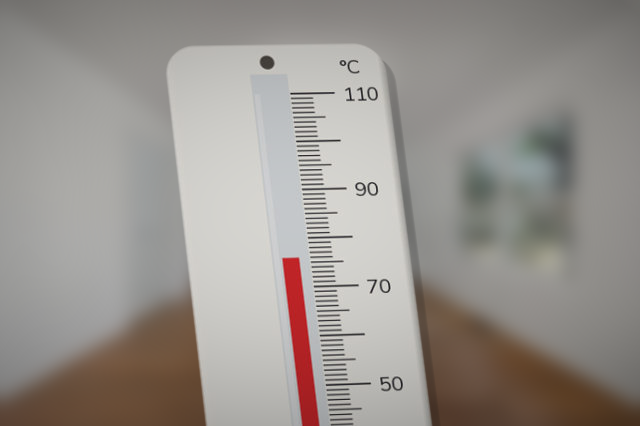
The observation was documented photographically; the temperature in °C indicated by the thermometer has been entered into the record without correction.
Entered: 76 °C
